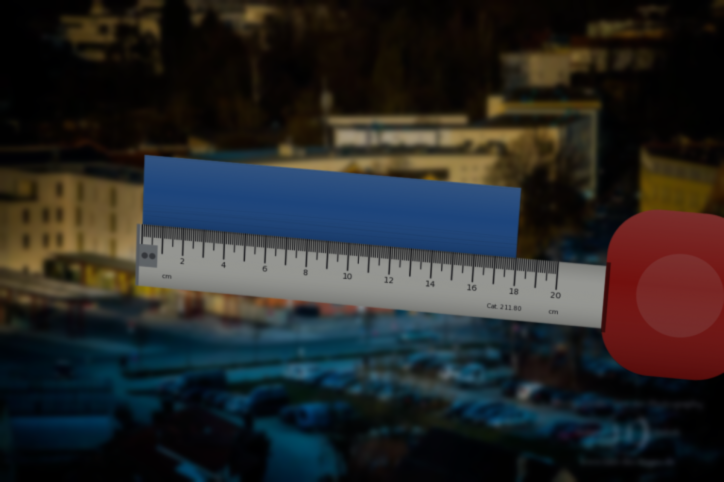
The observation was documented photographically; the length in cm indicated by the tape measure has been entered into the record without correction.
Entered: 18 cm
